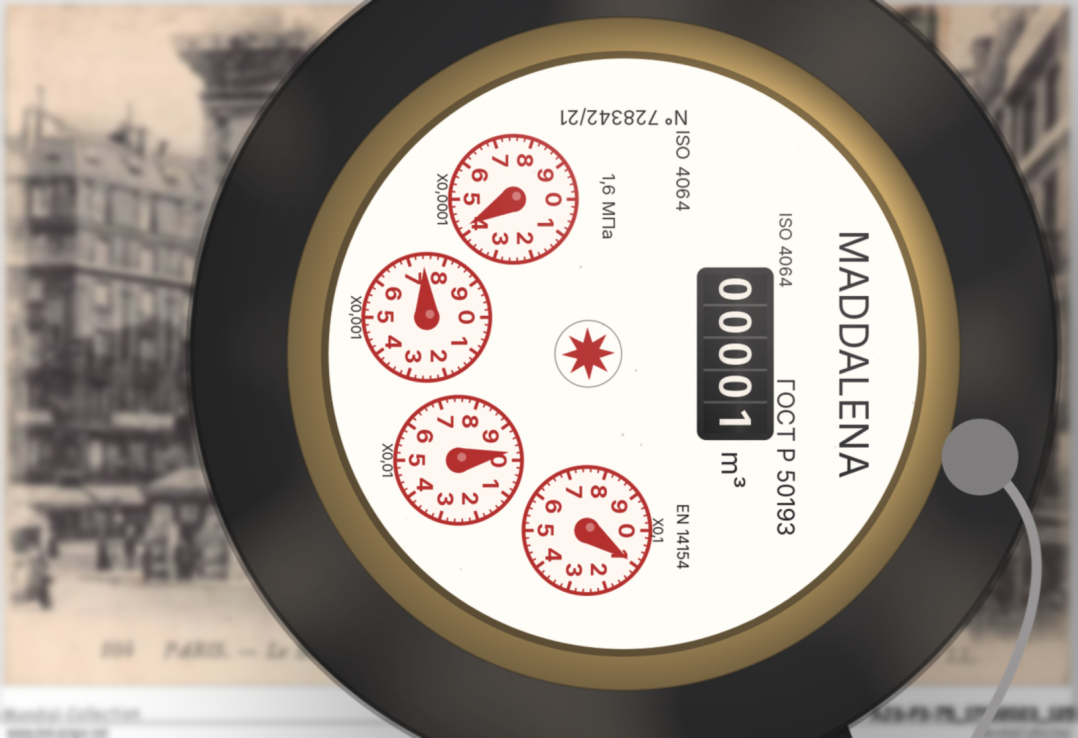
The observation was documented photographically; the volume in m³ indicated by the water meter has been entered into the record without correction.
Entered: 1.0974 m³
